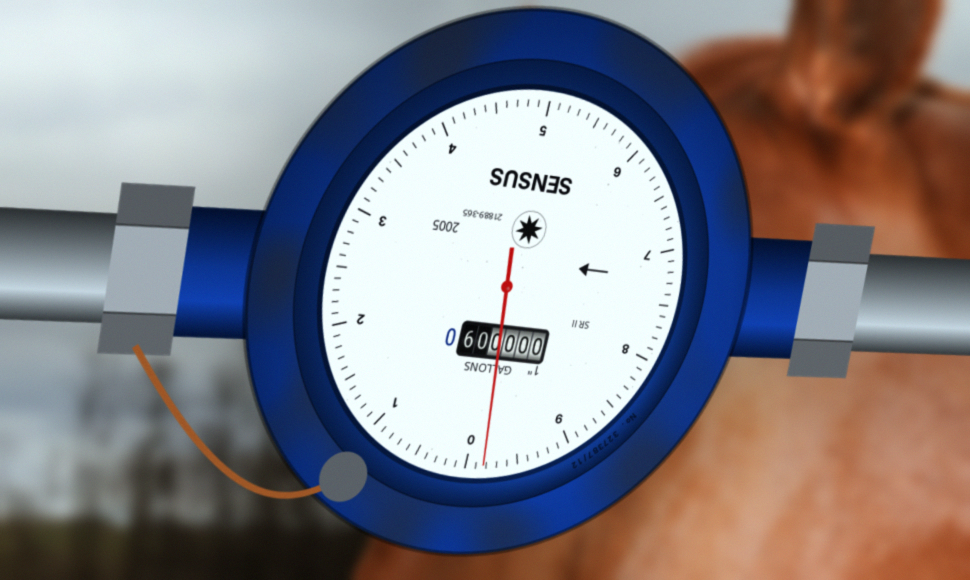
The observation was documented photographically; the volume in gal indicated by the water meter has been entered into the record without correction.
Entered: 89.8 gal
